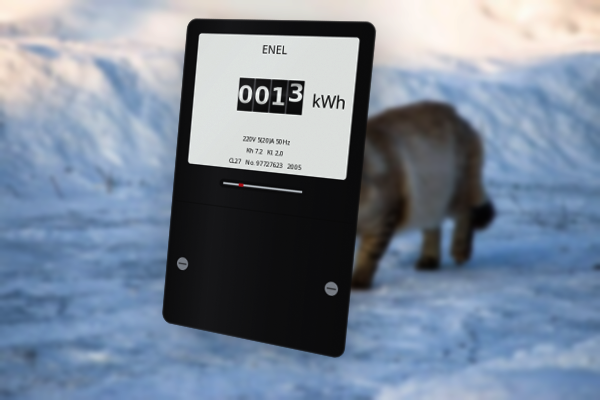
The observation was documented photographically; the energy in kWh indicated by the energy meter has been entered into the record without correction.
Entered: 13 kWh
